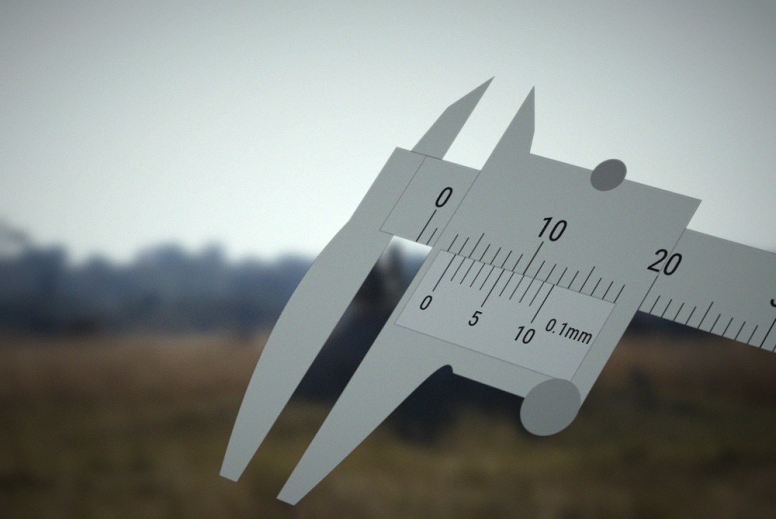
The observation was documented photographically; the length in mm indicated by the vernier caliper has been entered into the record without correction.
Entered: 3.8 mm
